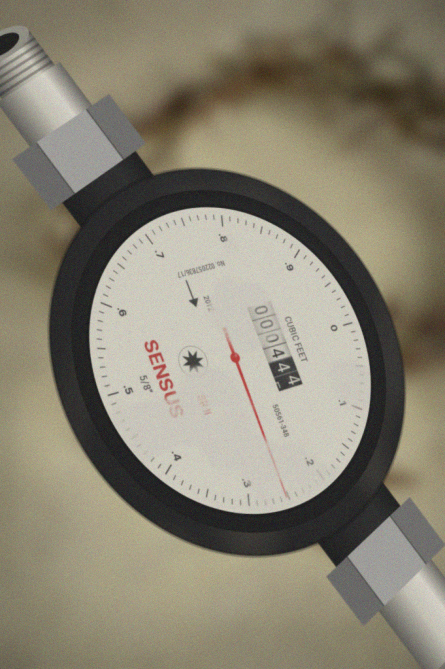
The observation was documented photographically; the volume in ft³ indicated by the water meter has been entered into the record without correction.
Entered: 444.25 ft³
